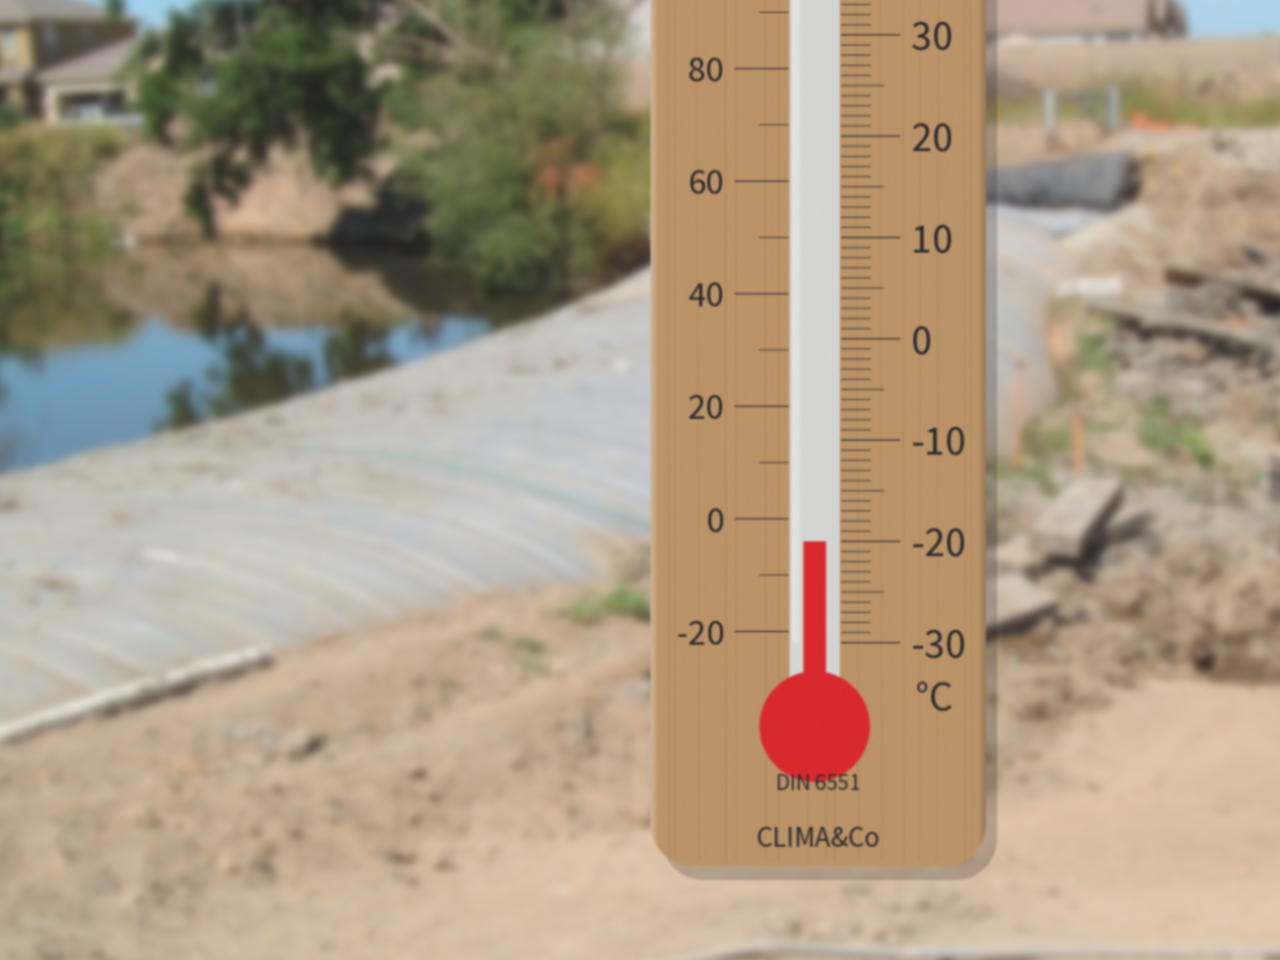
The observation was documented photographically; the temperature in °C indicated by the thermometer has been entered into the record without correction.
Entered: -20 °C
